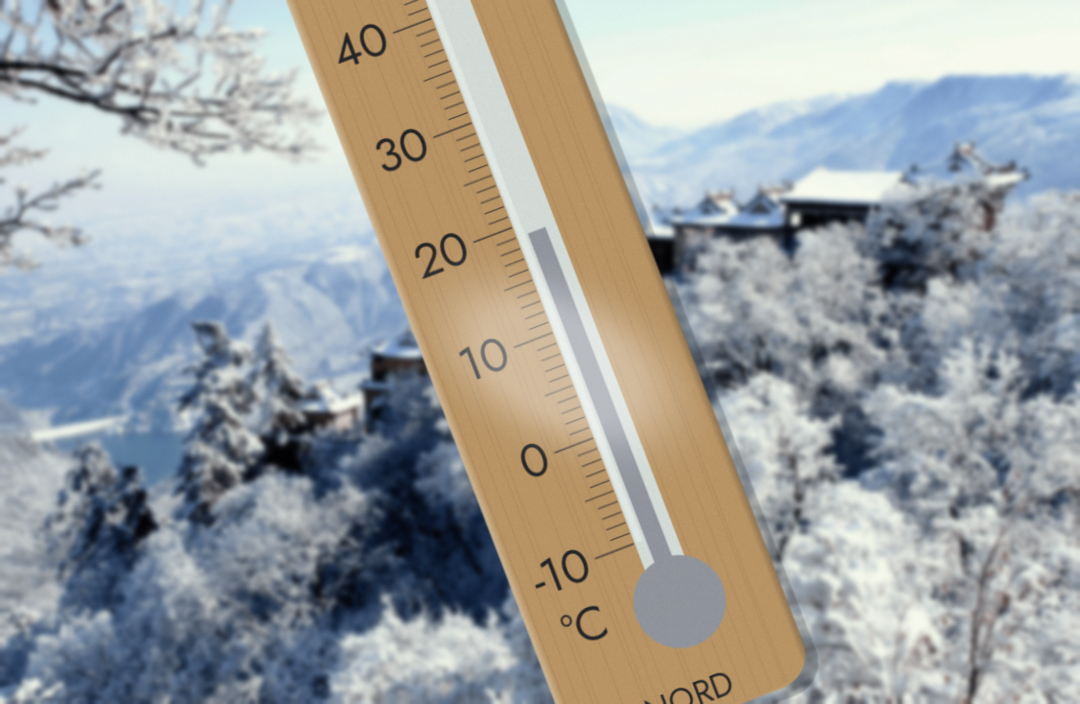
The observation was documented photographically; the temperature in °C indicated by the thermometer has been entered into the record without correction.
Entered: 19 °C
